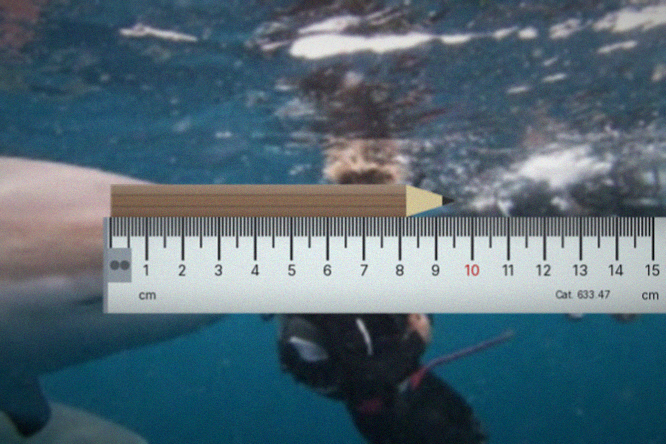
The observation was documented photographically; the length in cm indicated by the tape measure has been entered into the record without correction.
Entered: 9.5 cm
